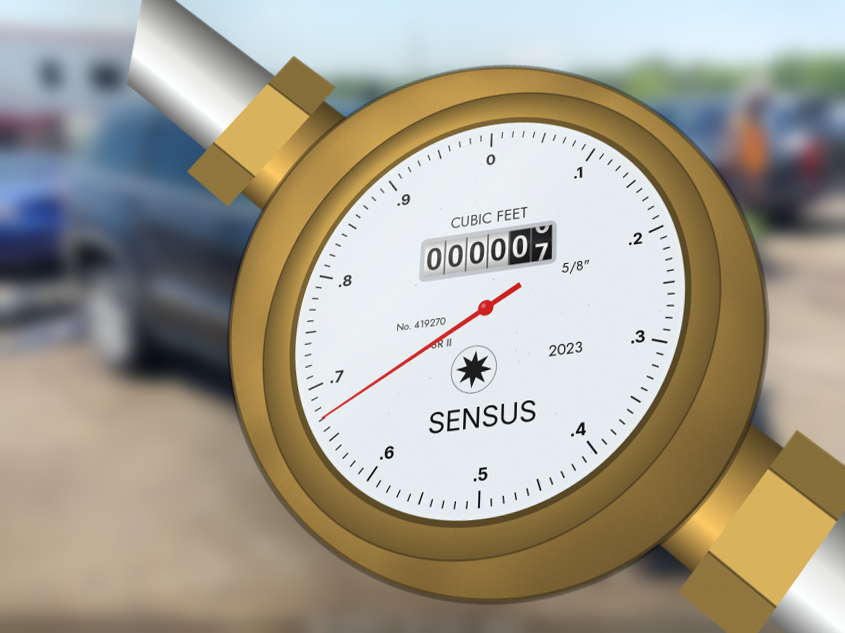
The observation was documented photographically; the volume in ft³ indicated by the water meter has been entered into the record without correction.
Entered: 6.67 ft³
